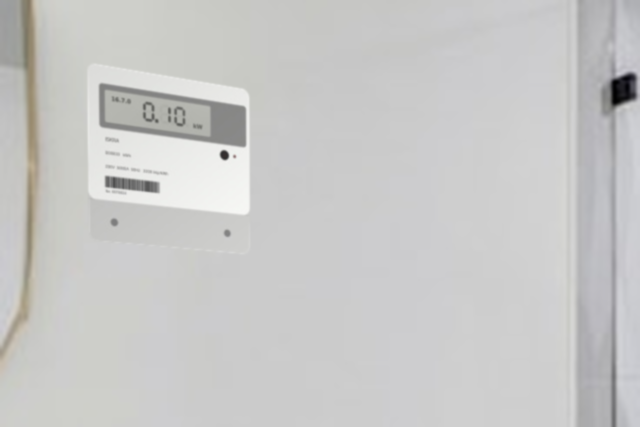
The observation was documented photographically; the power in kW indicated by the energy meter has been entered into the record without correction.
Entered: 0.10 kW
